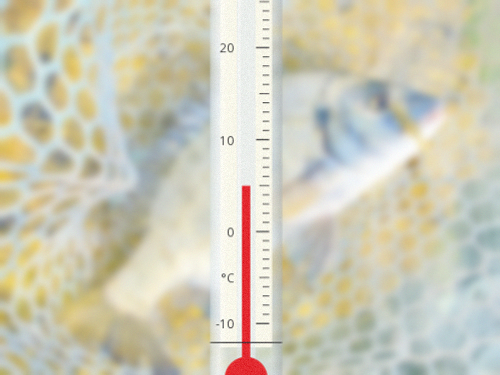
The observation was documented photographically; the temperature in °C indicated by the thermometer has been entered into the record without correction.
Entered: 5 °C
